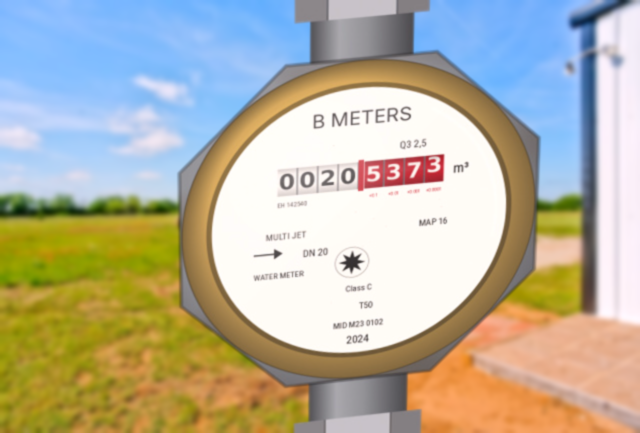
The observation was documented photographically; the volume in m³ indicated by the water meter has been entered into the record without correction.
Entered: 20.5373 m³
